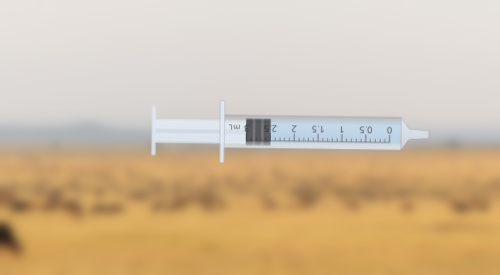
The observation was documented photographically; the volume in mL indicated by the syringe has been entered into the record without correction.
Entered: 2.5 mL
